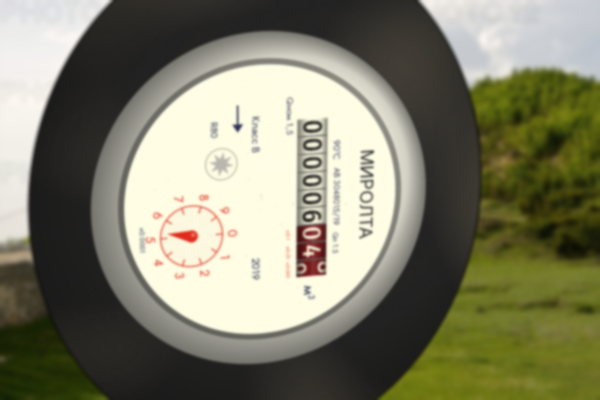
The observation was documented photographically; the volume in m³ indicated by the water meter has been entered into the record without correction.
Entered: 6.0485 m³
